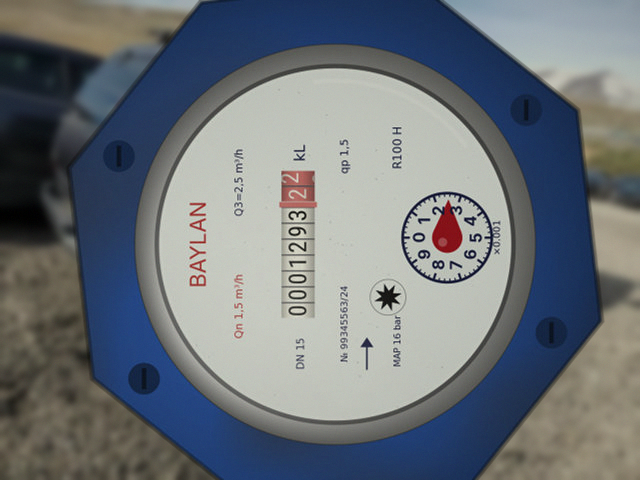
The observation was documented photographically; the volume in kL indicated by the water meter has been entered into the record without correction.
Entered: 1293.222 kL
